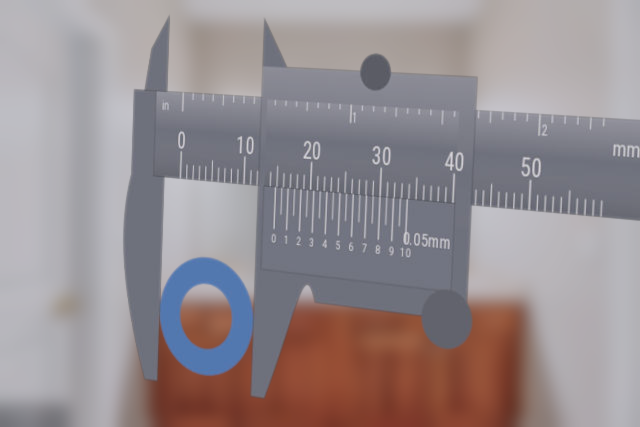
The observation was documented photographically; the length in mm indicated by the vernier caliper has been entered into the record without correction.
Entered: 14.8 mm
